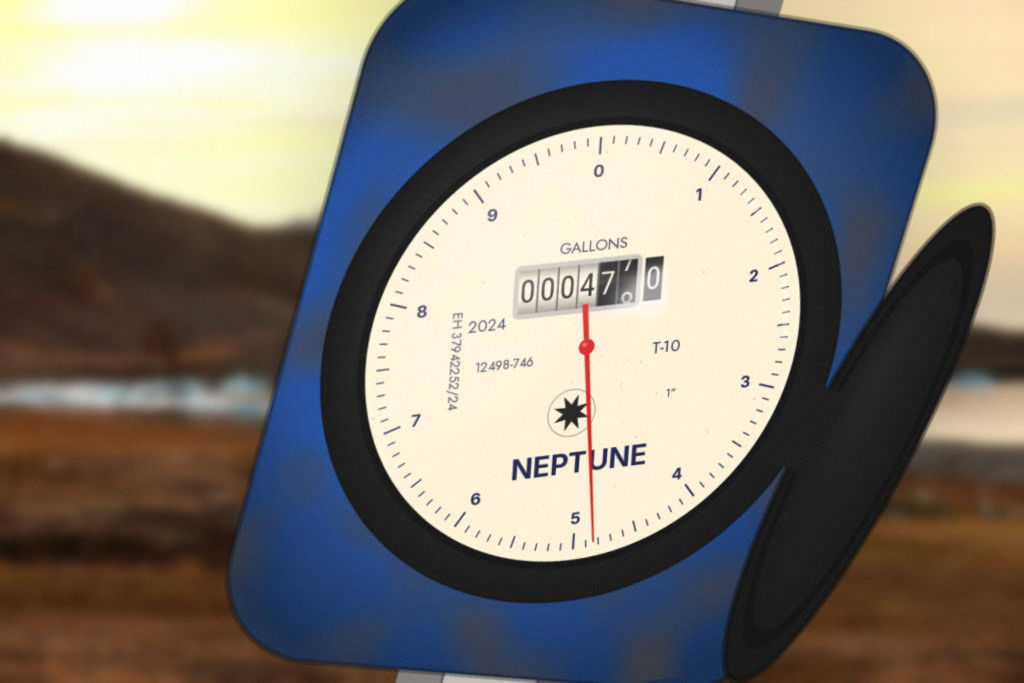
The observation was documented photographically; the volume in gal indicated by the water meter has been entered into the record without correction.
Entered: 4774.8 gal
